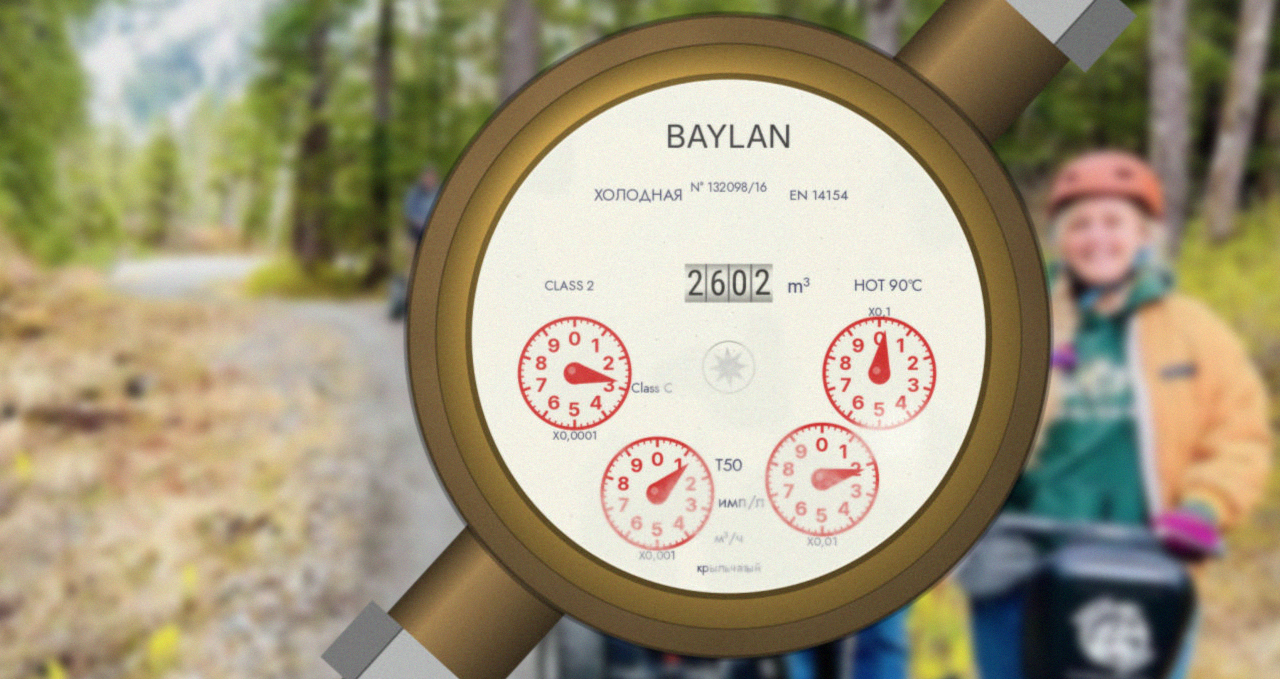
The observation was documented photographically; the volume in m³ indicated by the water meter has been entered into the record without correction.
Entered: 2602.0212 m³
